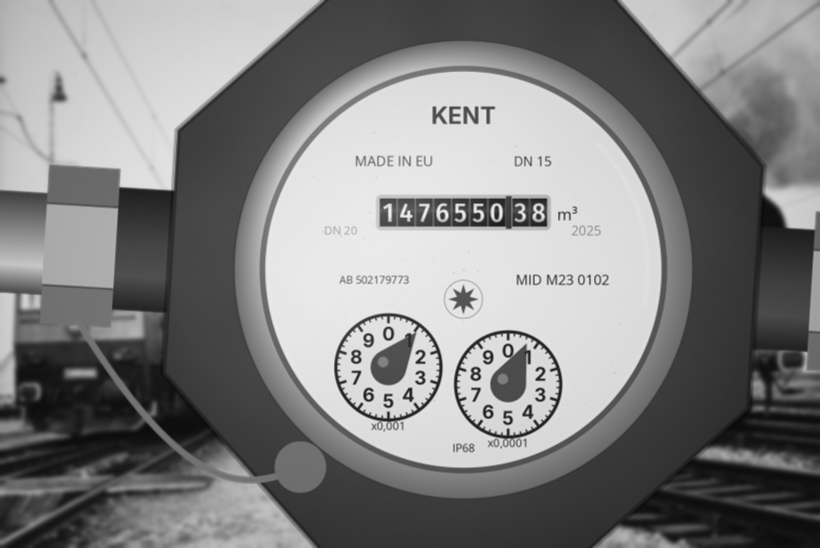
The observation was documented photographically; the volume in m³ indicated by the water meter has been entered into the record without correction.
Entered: 1476550.3810 m³
